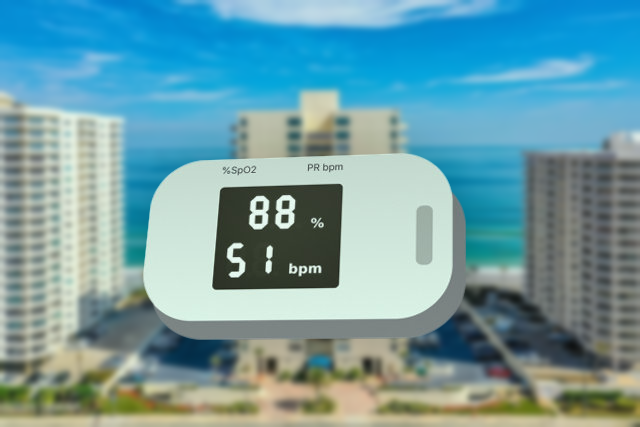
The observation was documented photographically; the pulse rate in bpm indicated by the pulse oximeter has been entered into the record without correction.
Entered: 51 bpm
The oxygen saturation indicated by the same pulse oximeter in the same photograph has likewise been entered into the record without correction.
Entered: 88 %
